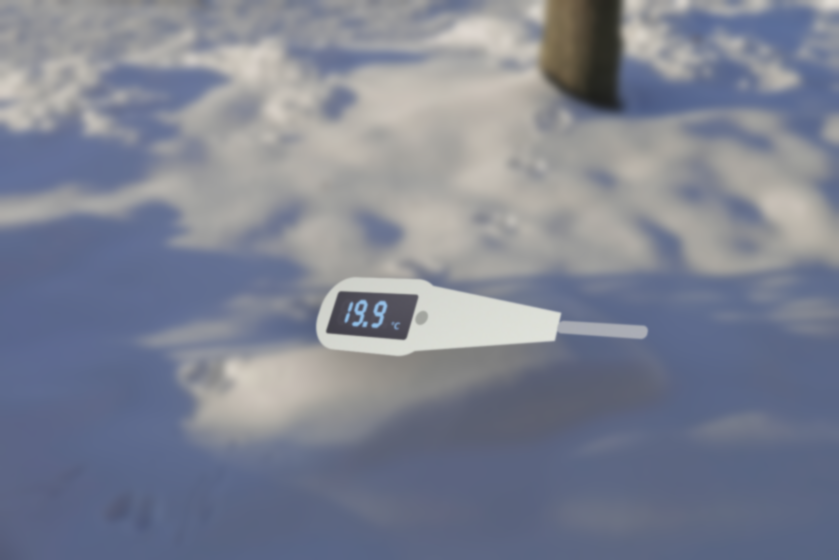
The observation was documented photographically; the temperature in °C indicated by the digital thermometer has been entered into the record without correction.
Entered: 19.9 °C
